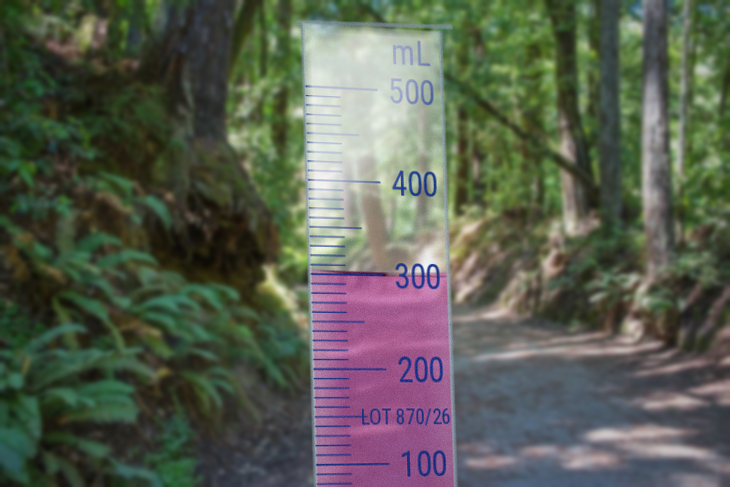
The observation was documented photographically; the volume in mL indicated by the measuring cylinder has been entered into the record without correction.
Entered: 300 mL
